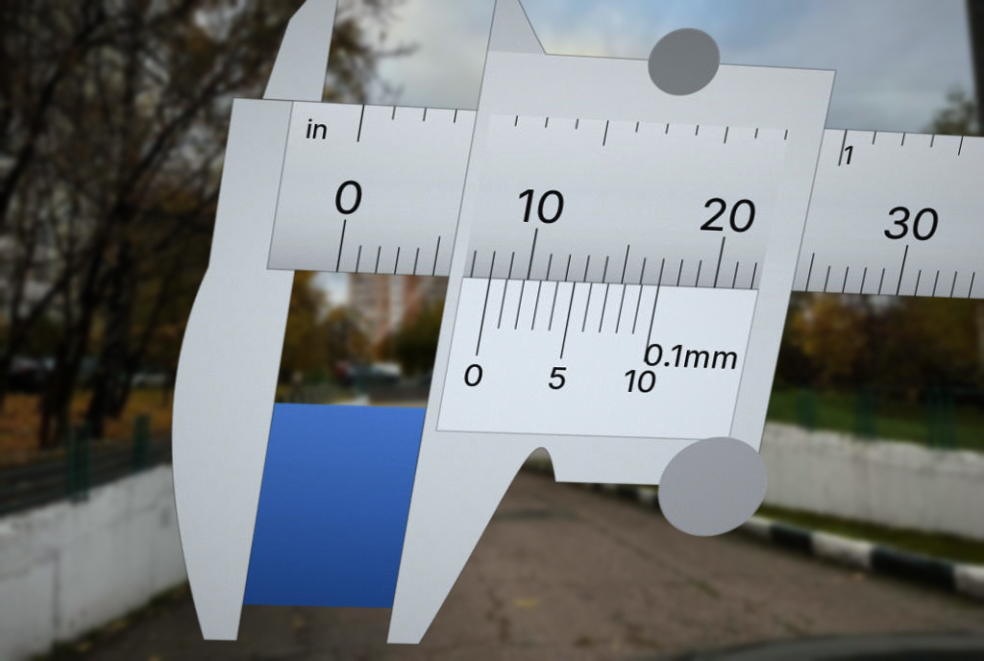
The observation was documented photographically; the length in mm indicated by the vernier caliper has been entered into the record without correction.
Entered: 8.0 mm
